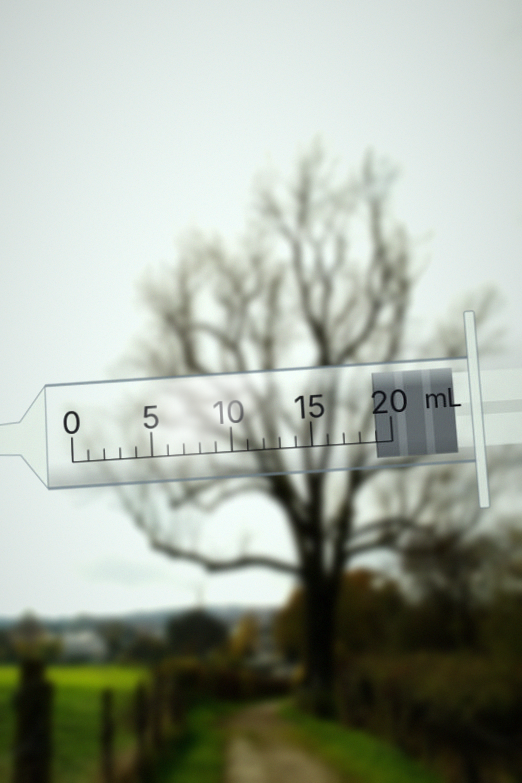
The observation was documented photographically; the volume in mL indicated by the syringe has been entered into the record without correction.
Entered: 19 mL
